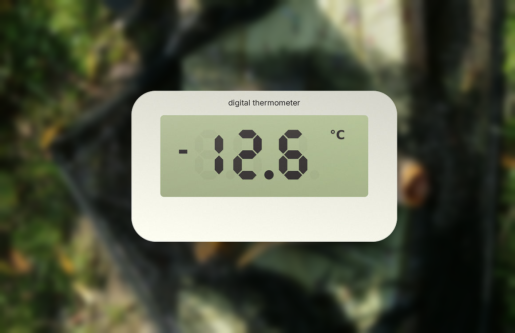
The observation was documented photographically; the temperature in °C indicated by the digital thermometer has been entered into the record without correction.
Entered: -12.6 °C
